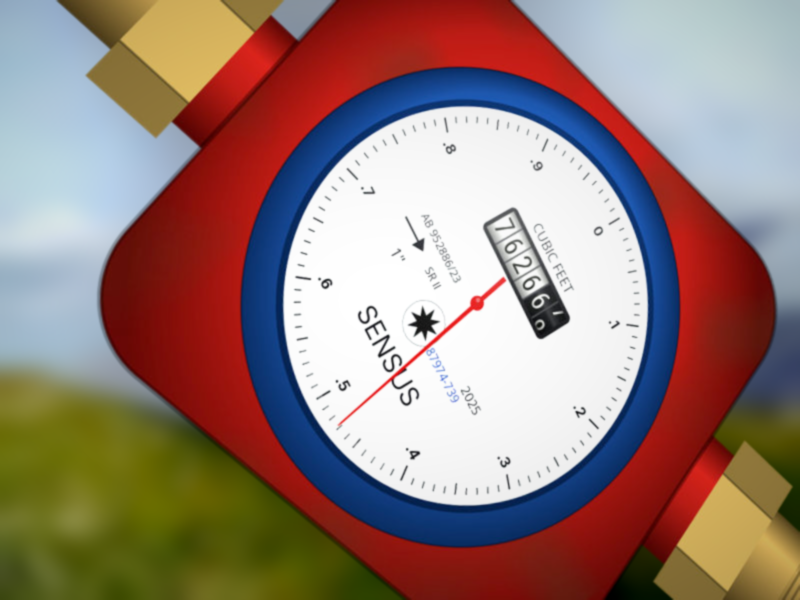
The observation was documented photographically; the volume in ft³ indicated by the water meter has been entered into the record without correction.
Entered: 762667.47 ft³
